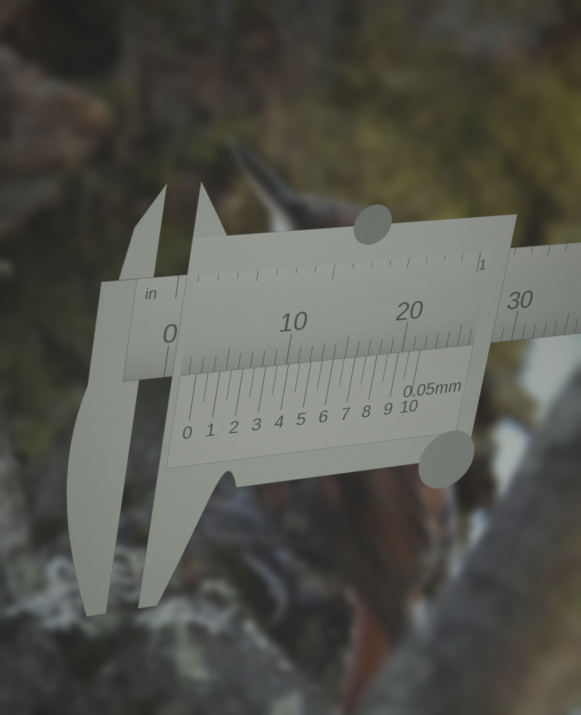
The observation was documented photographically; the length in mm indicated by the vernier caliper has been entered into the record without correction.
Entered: 2.6 mm
